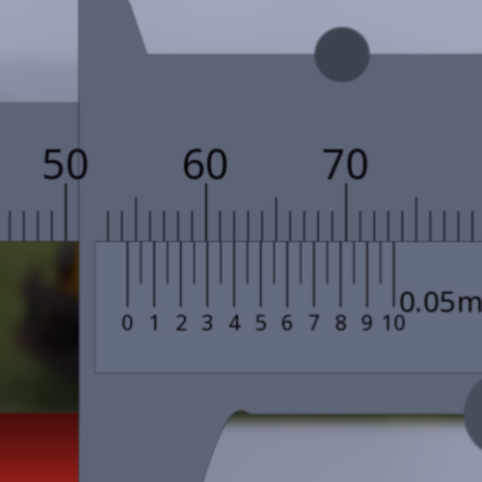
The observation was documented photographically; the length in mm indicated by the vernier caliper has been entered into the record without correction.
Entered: 54.4 mm
